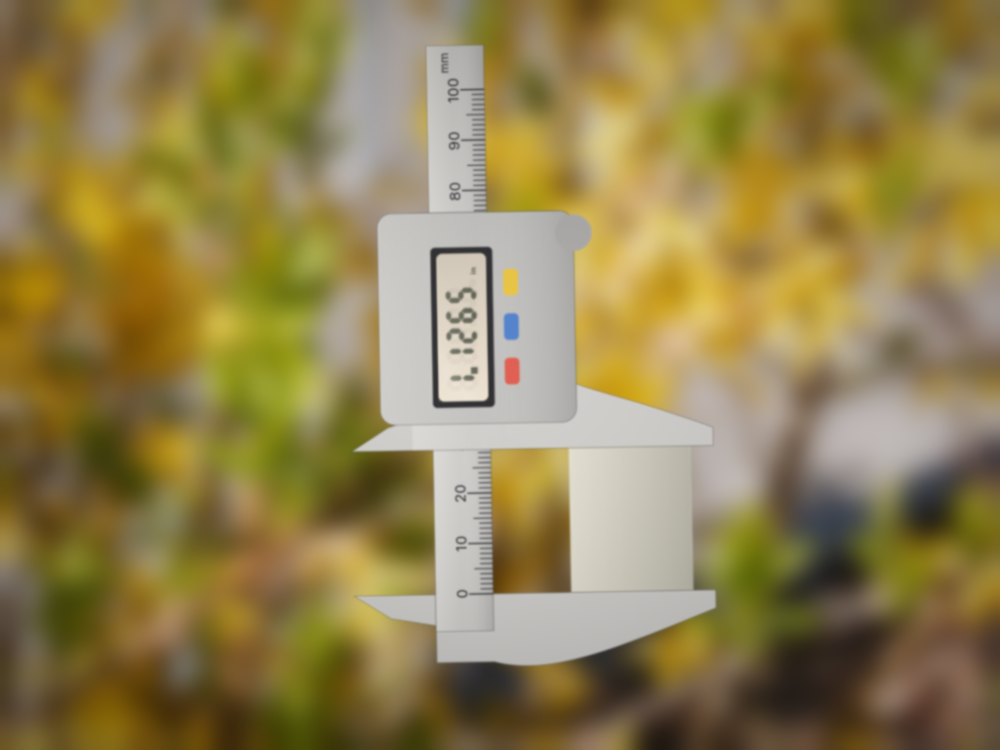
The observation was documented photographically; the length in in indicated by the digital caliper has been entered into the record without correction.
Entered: 1.1265 in
